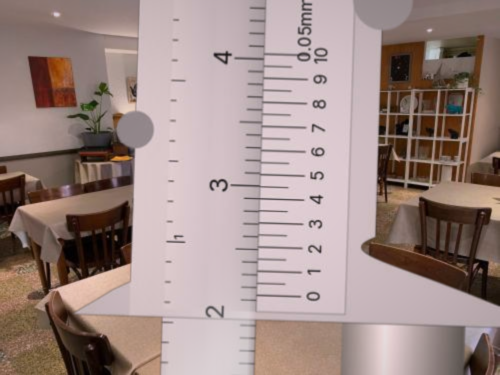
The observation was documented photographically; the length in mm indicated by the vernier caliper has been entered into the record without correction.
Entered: 21.4 mm
